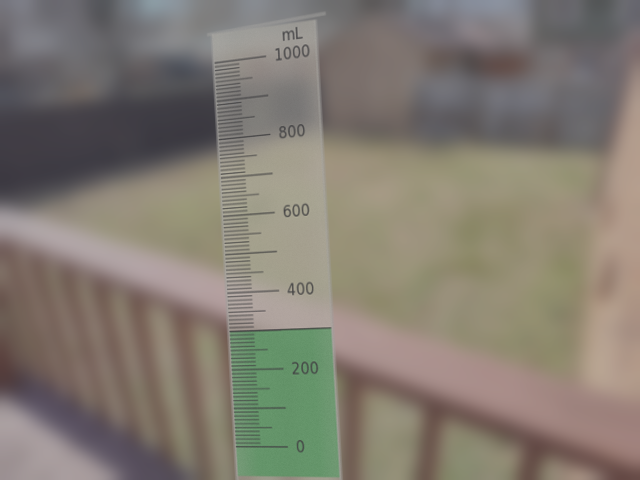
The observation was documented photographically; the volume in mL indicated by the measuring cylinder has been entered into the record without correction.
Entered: 300 mL
